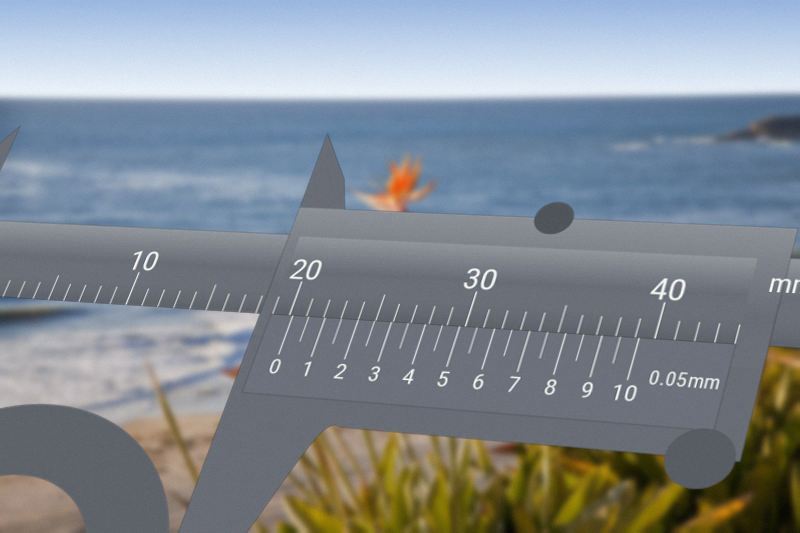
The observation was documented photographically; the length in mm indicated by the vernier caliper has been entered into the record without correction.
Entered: 20.2 mm
